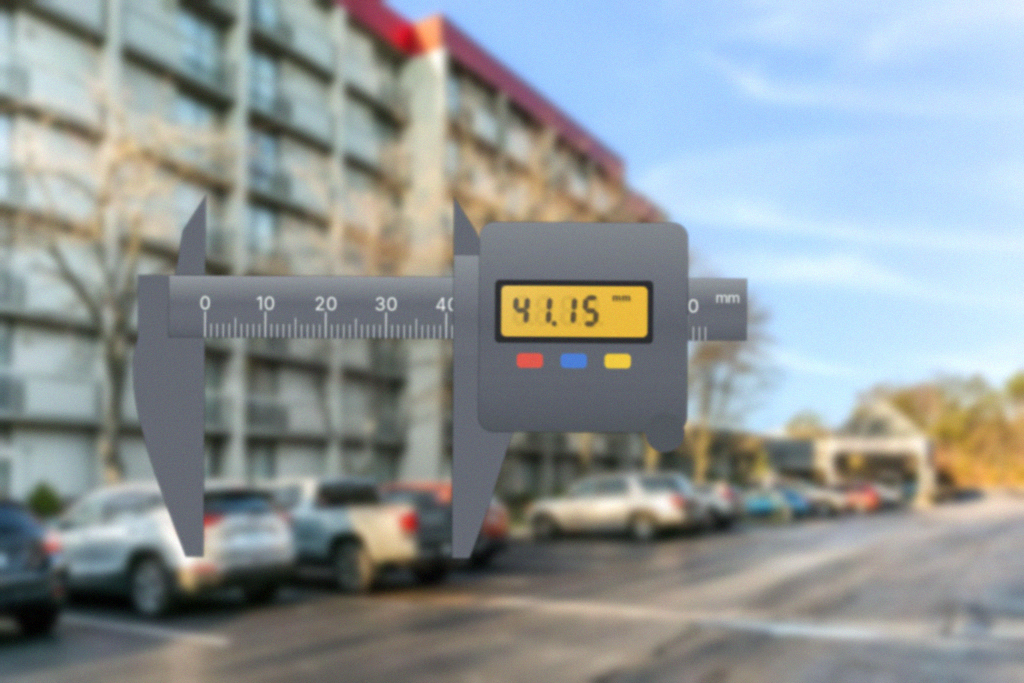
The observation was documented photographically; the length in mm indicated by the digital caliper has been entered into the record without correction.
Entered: 41.15 mm
